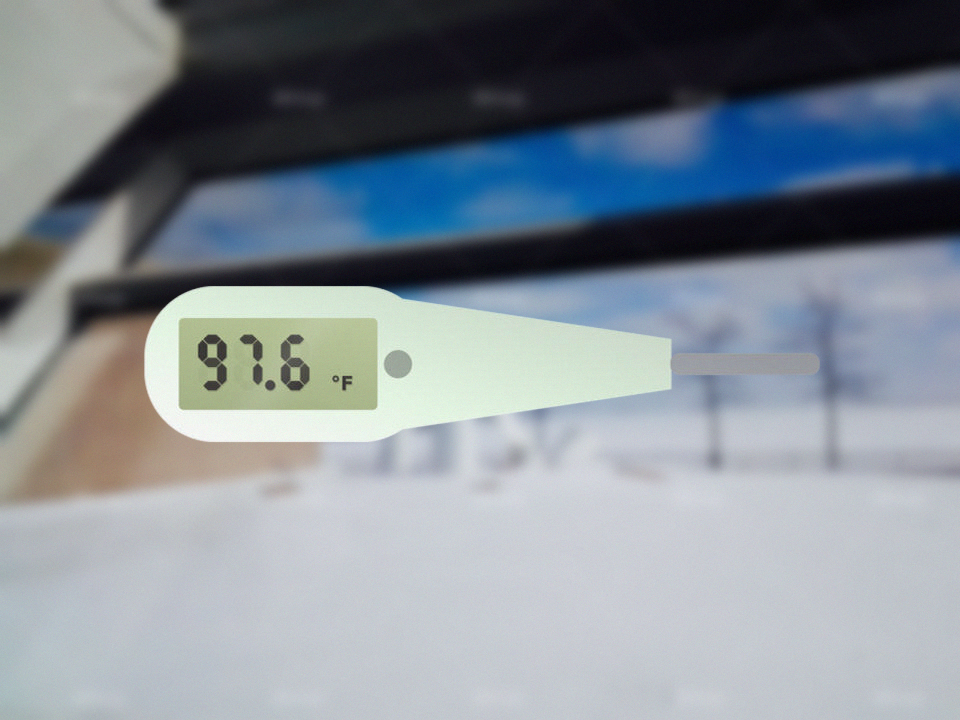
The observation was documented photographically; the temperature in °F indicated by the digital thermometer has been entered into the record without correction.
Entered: 97.6 °F
